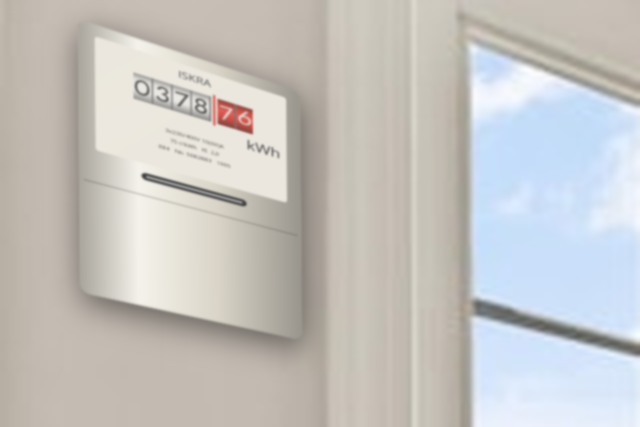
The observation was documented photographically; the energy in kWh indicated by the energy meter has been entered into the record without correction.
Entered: 378.76 kWh
